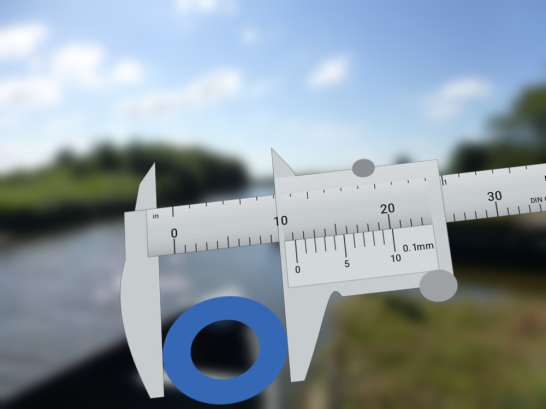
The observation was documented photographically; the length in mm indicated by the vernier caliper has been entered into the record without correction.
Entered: 11.2 mm
